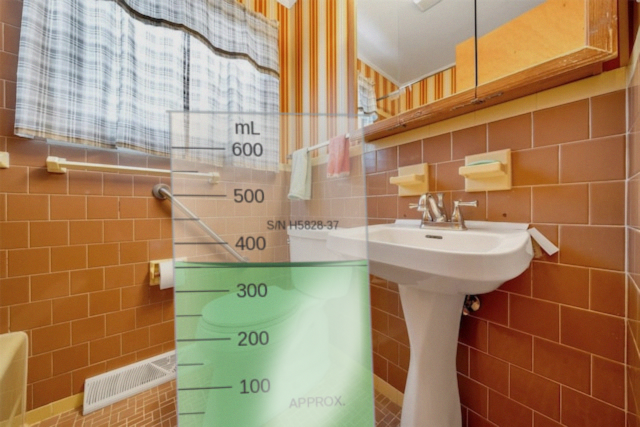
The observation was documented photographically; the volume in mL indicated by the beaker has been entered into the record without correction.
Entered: 350 mL
